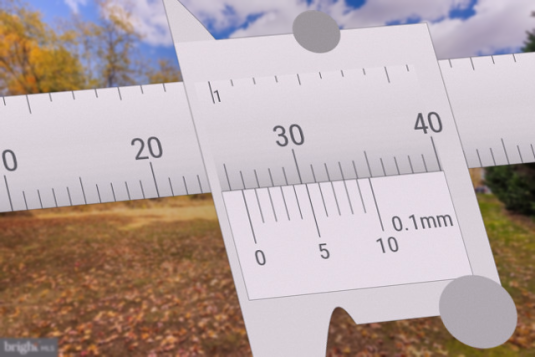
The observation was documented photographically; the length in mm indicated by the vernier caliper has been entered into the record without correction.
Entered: 25.8 mm
